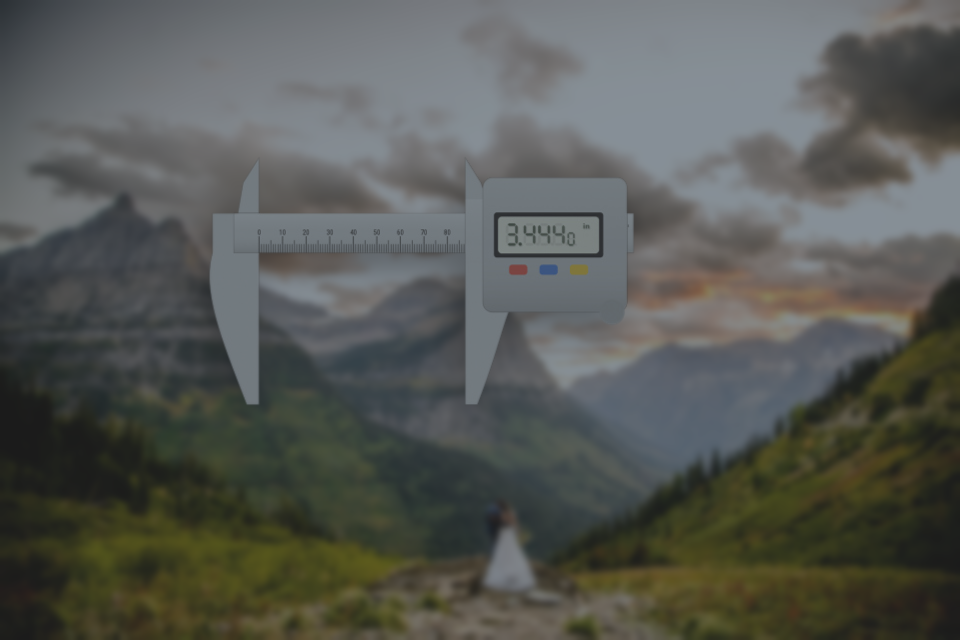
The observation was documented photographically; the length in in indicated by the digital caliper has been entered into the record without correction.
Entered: 3.4440 in
